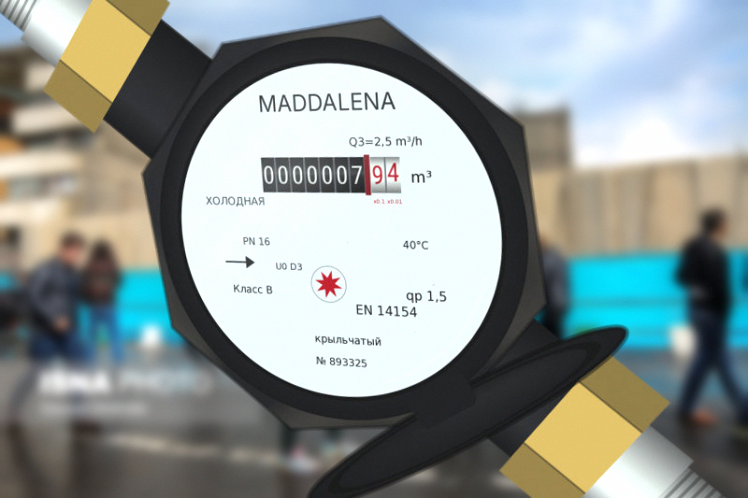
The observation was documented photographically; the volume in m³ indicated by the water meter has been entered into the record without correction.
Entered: 7.94 m³
